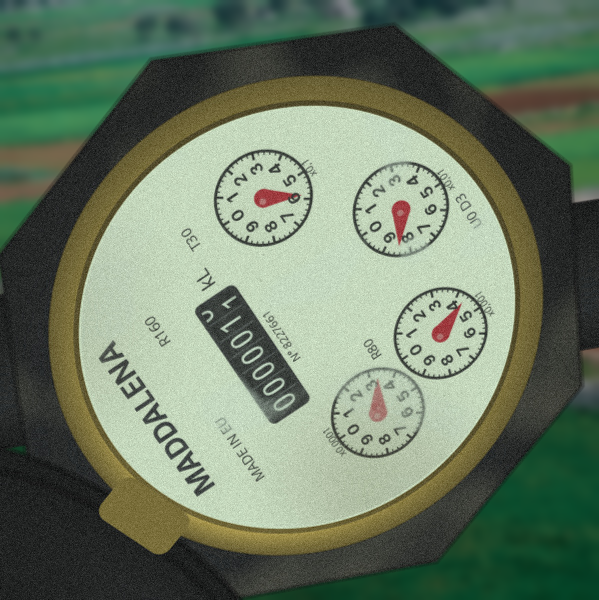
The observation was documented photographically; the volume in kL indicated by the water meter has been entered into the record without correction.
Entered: 10.5843 kL
